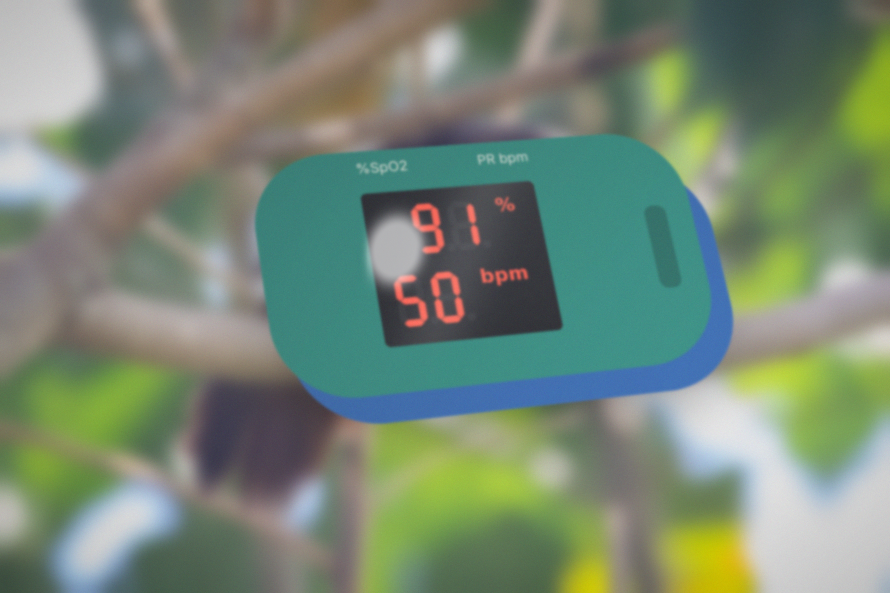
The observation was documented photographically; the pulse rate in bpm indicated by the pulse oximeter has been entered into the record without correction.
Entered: 50 bpm
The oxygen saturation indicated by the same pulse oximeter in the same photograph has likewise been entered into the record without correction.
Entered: 91 %
